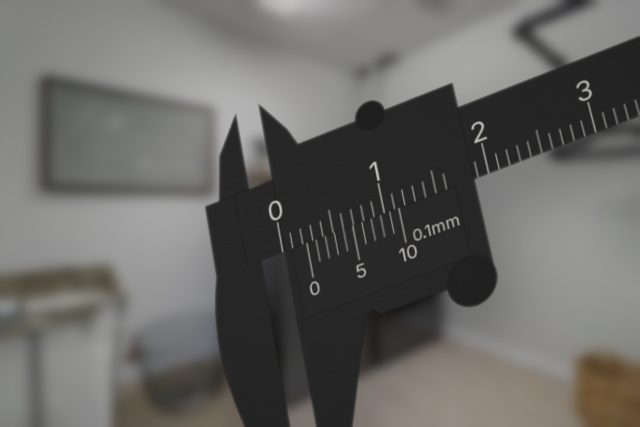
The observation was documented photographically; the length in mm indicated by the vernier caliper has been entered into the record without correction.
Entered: 2.4 mm
